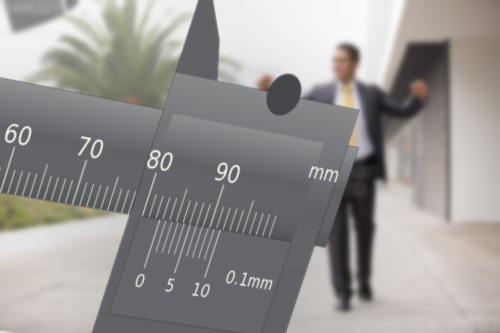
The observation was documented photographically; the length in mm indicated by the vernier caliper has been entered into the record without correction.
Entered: 82.6 mm
